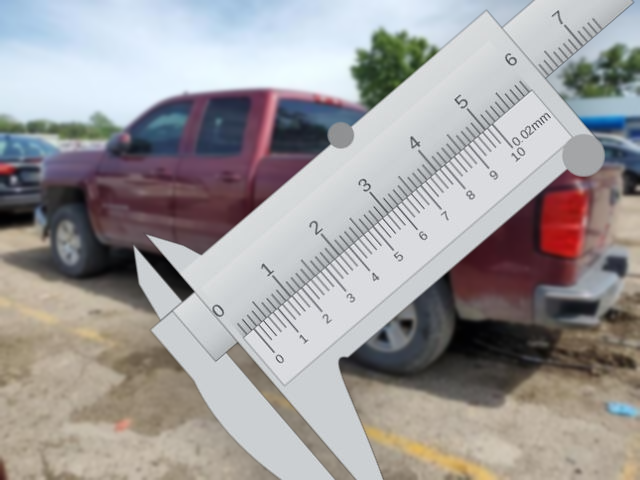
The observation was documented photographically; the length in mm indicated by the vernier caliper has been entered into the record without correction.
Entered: 2.4 mm
